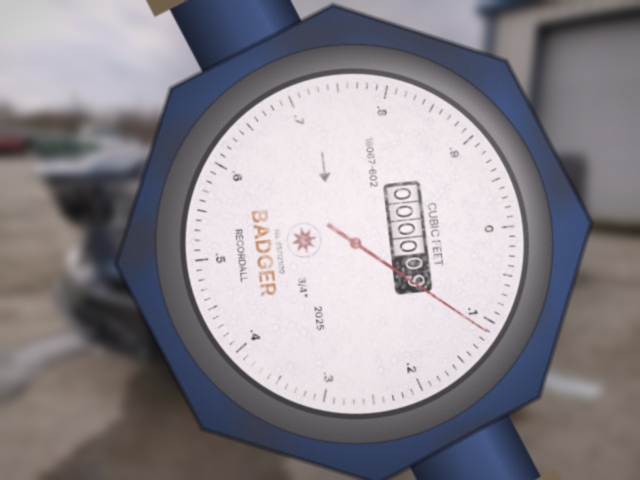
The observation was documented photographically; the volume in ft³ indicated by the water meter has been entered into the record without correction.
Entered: 9.11 ft³
